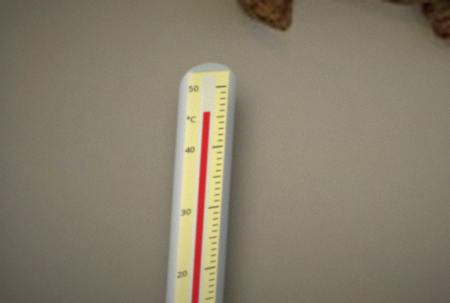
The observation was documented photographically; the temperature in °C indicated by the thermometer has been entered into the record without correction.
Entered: 46 °C
